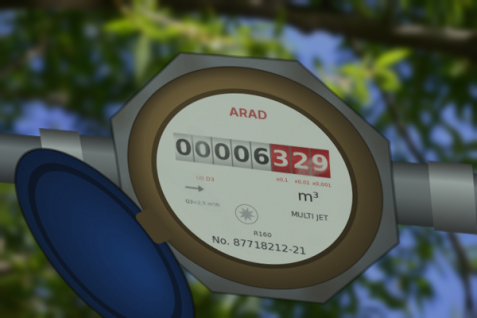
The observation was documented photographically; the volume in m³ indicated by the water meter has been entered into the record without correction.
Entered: 6.329 m³
